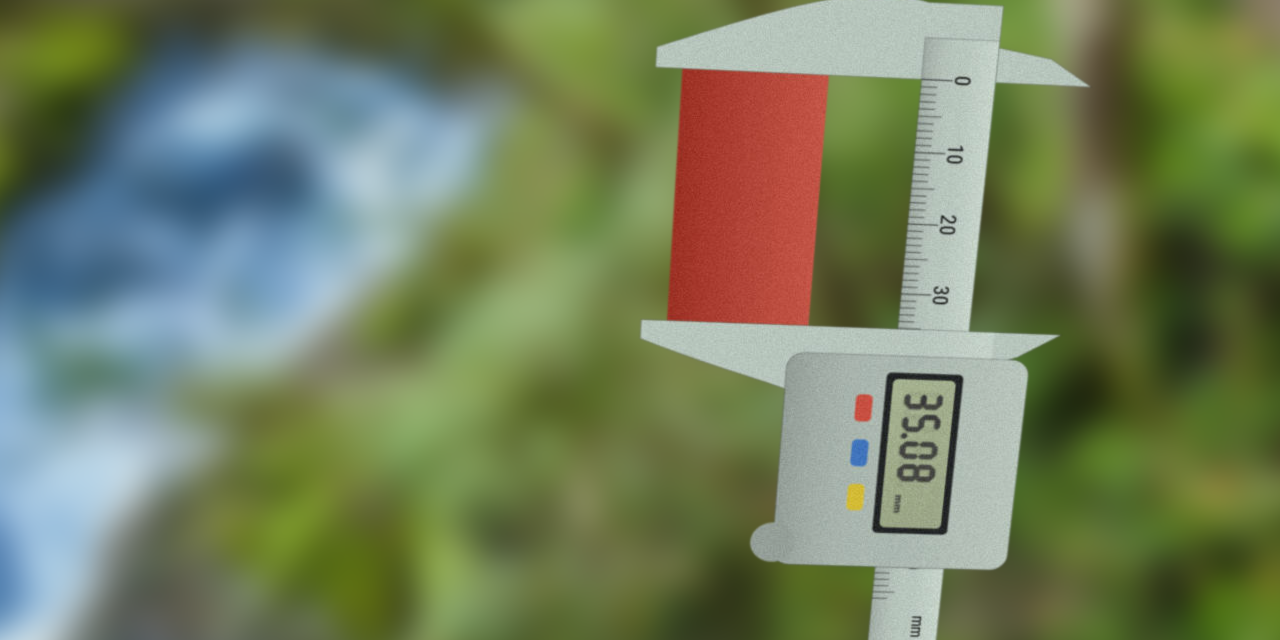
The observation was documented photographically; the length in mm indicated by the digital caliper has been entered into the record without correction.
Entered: 35.08 mm
